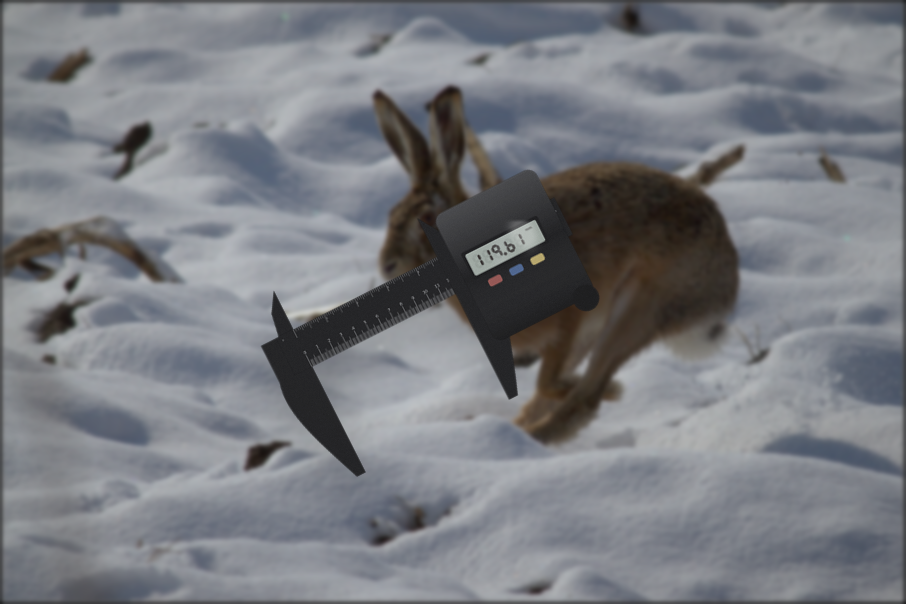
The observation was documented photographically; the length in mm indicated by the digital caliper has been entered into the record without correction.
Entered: 119.61 mm
